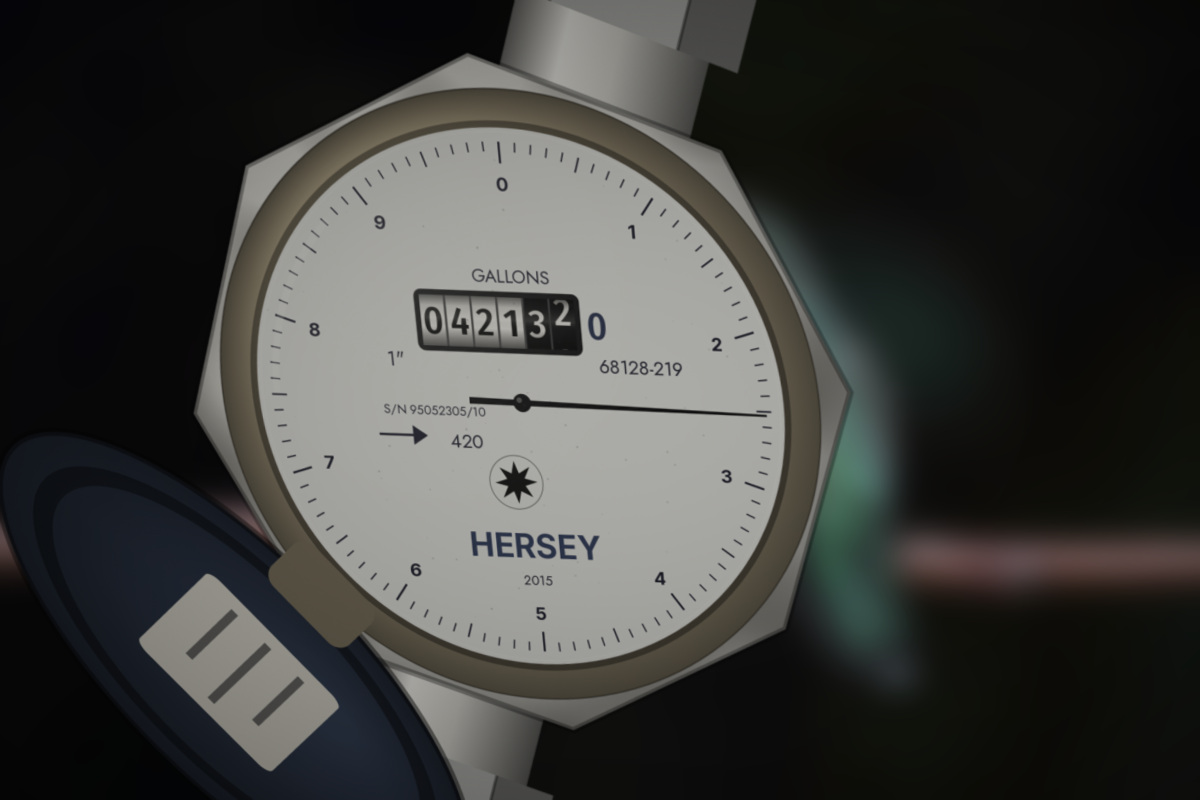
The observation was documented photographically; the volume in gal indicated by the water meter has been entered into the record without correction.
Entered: 421322.5 gal
